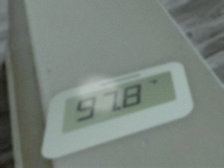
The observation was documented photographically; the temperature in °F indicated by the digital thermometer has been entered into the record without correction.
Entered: 97.8 °F
